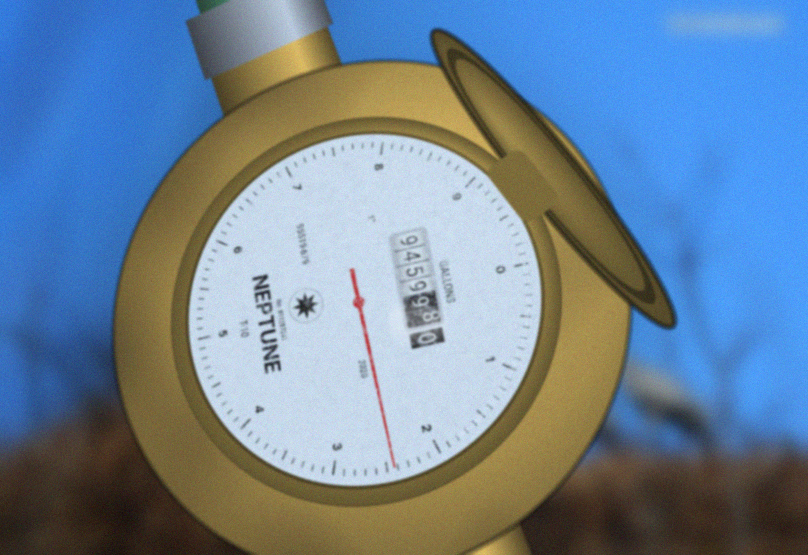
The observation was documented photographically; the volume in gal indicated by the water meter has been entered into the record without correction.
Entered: 9459982.4 gal
